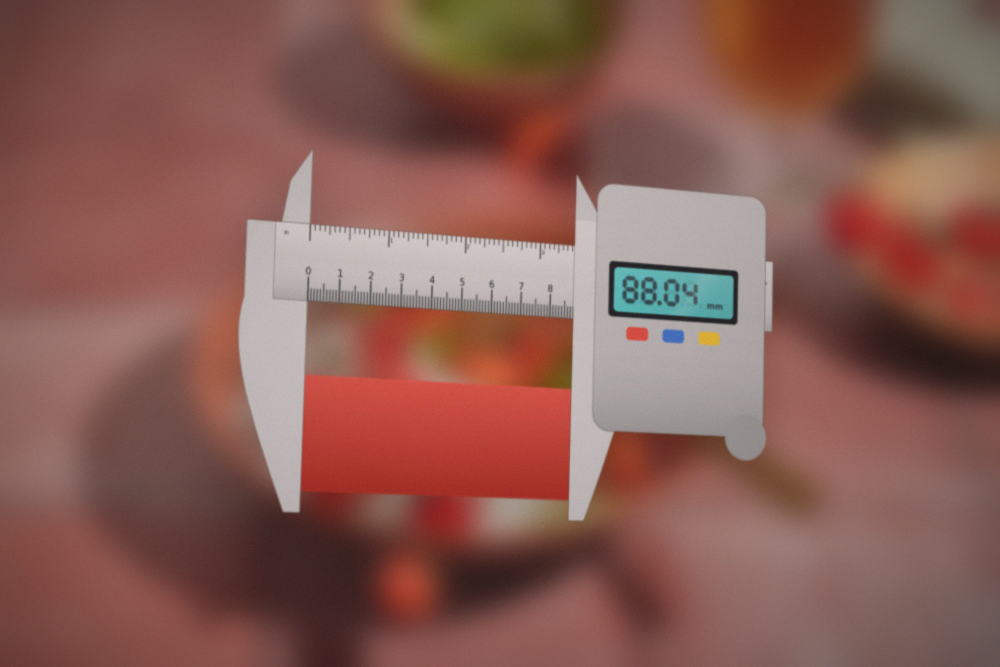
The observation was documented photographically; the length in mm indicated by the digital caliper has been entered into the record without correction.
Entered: 88.04 mm
